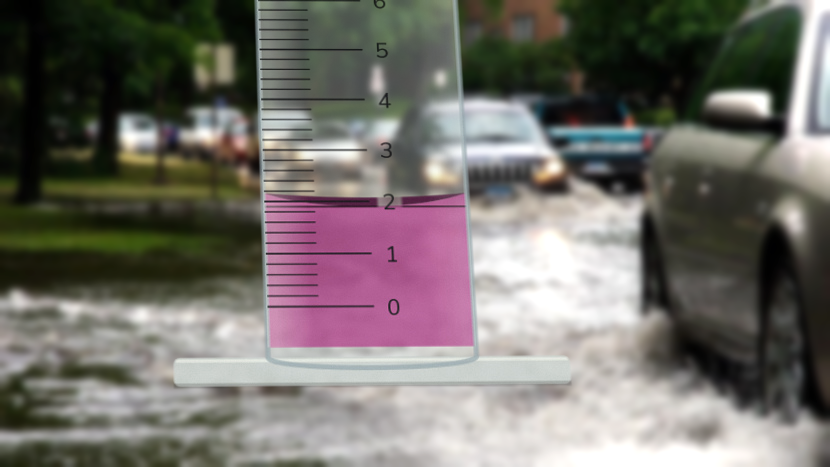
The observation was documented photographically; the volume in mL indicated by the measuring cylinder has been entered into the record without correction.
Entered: 1.9 mL
